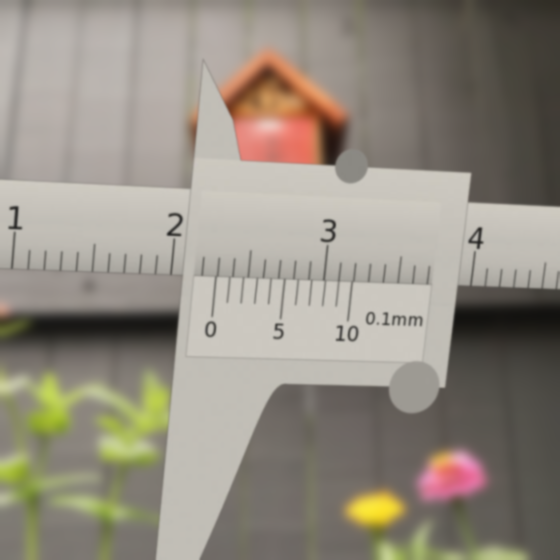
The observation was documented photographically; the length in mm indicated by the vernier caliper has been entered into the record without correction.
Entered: 22.9 mm
